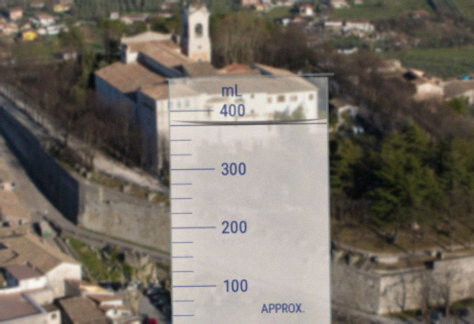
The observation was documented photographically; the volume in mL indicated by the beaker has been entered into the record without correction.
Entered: 375 mL
